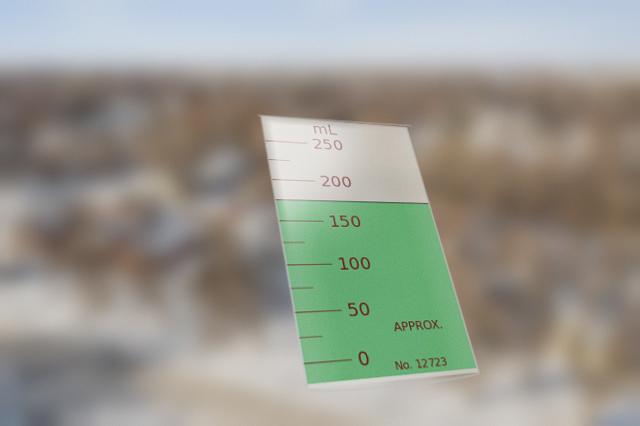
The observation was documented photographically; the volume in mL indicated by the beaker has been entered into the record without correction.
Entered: 175 mL
